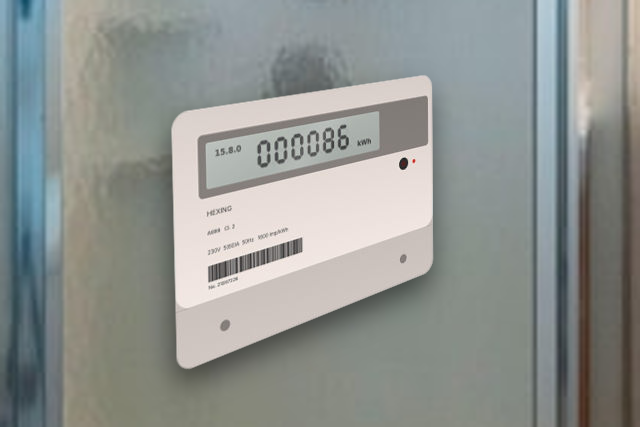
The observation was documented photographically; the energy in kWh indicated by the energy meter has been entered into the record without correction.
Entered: 86 kWh
